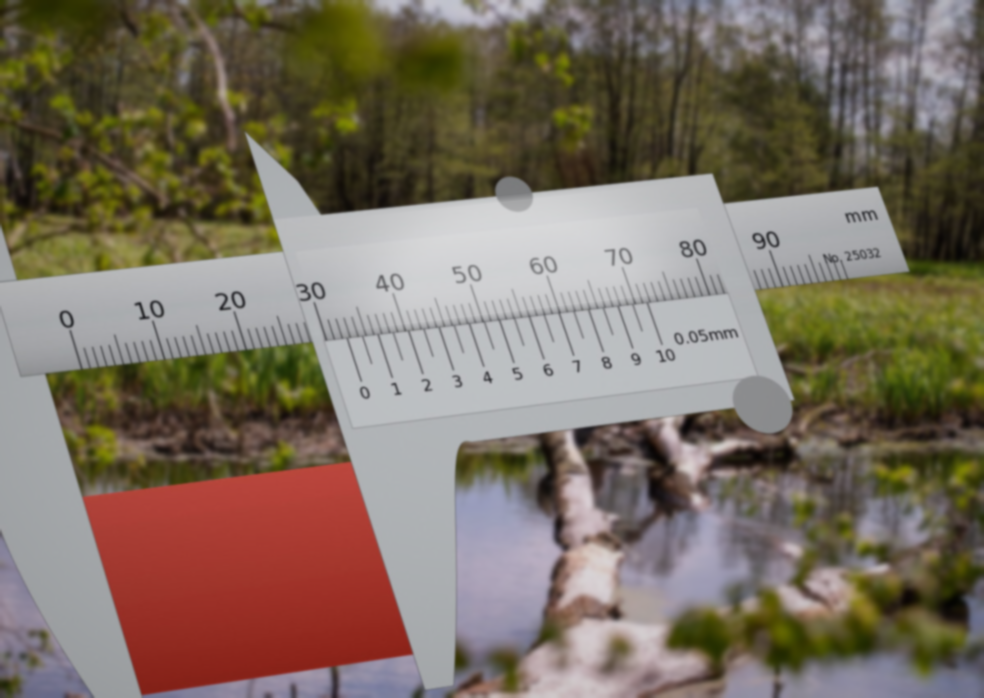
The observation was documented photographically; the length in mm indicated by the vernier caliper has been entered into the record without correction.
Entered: 32.6 mm
